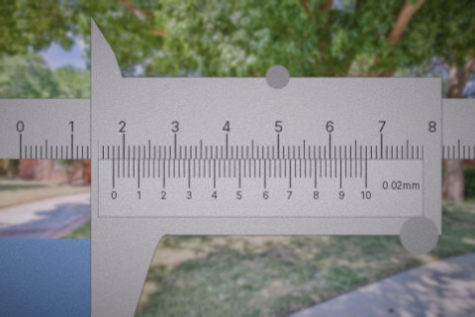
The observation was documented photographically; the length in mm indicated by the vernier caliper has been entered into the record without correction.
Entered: 18.0 mm
